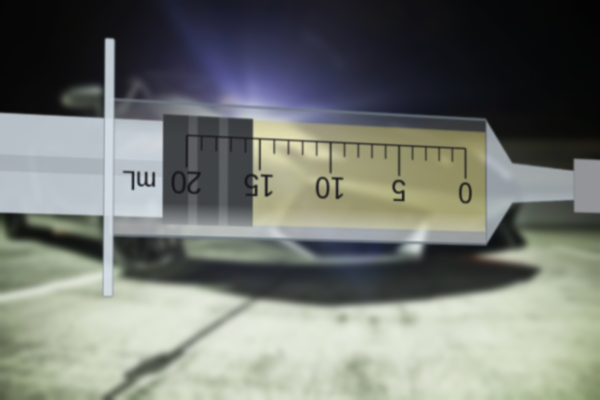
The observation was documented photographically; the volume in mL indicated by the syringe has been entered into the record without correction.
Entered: 15.5 mL
